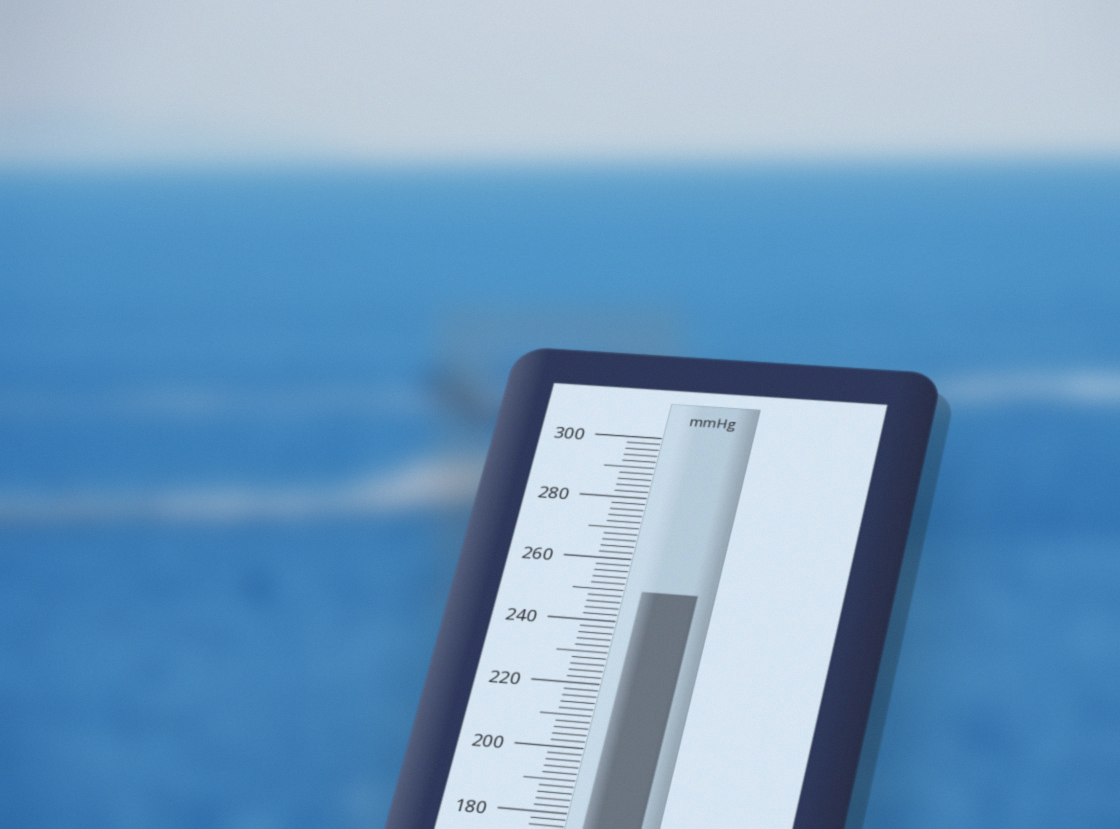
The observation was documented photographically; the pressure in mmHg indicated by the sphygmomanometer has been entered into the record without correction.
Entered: 250 mmHg
